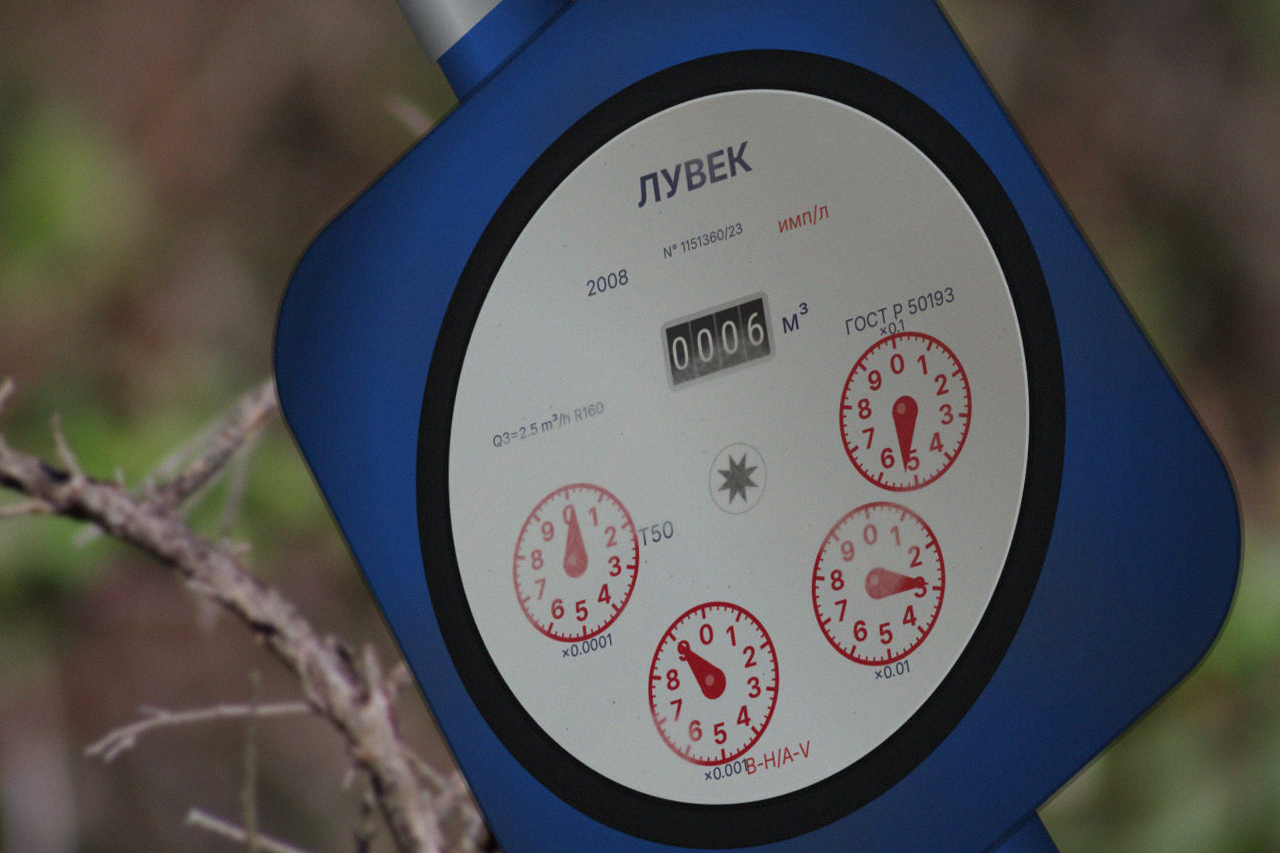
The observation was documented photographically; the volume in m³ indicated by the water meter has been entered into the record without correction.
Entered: 6.5290 m³
